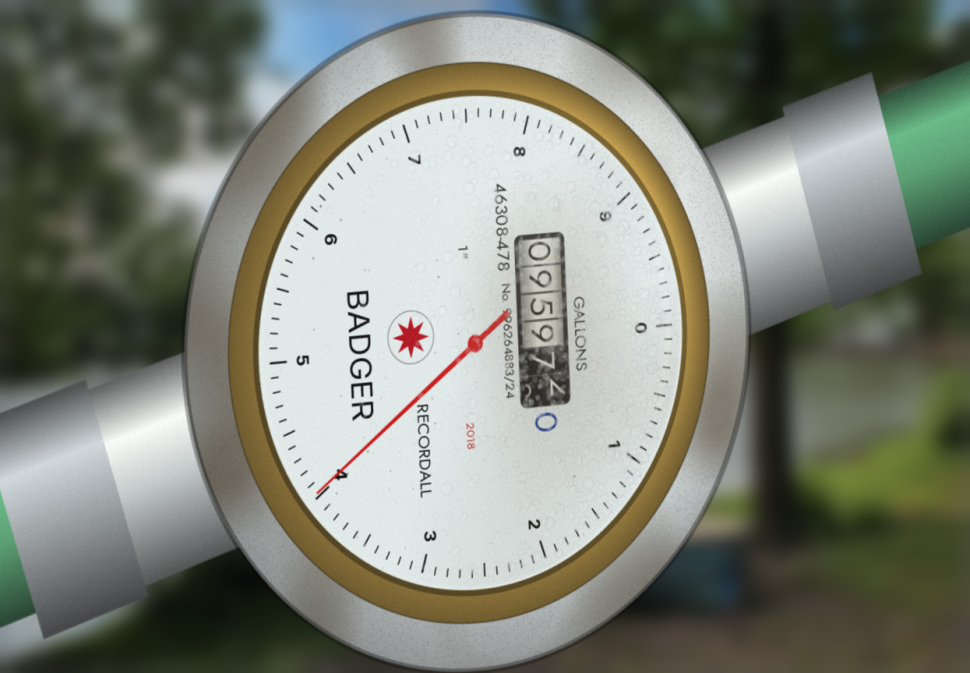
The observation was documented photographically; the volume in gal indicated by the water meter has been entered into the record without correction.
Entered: 959724.0 gal
